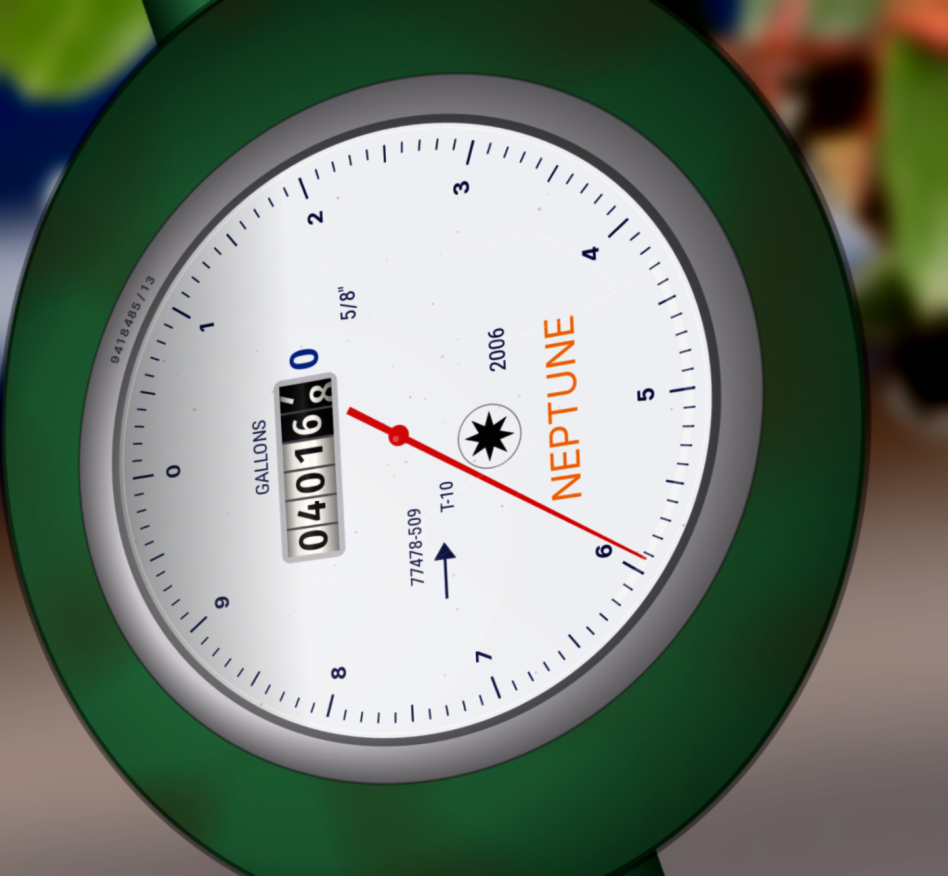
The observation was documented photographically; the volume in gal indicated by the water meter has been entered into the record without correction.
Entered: 401675.9 gal
